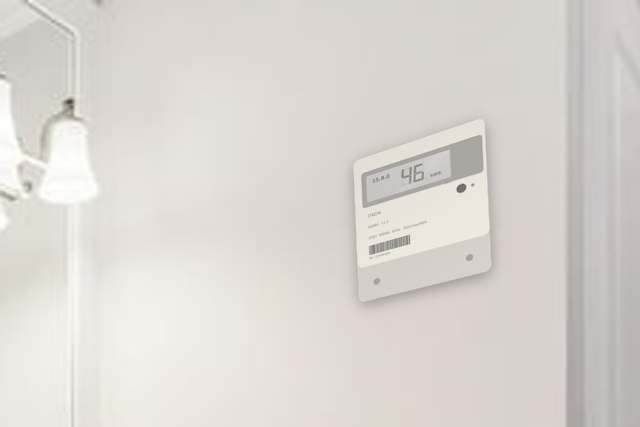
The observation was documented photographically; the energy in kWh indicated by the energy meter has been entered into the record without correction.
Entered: 46 kWh
